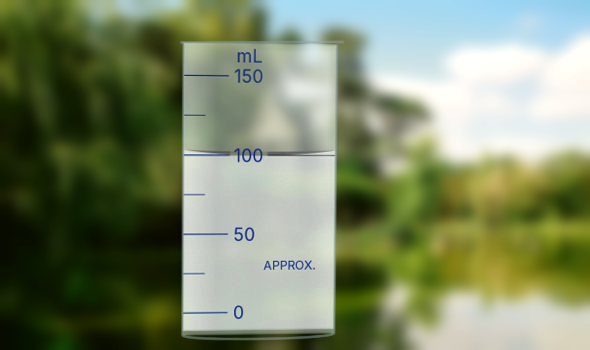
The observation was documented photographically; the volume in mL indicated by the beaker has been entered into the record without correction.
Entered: 100 mL
